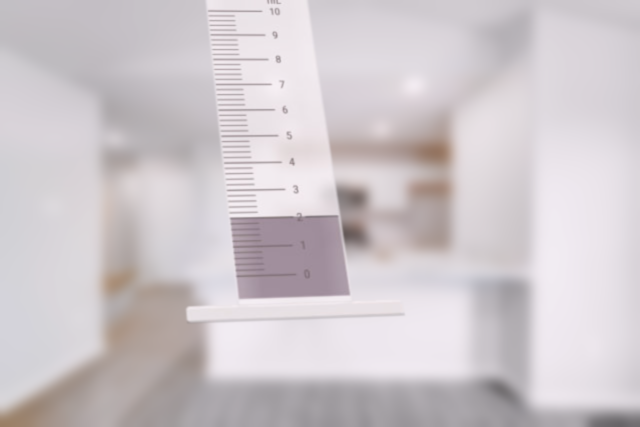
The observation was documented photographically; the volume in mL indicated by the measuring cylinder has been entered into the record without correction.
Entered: 2 mL
